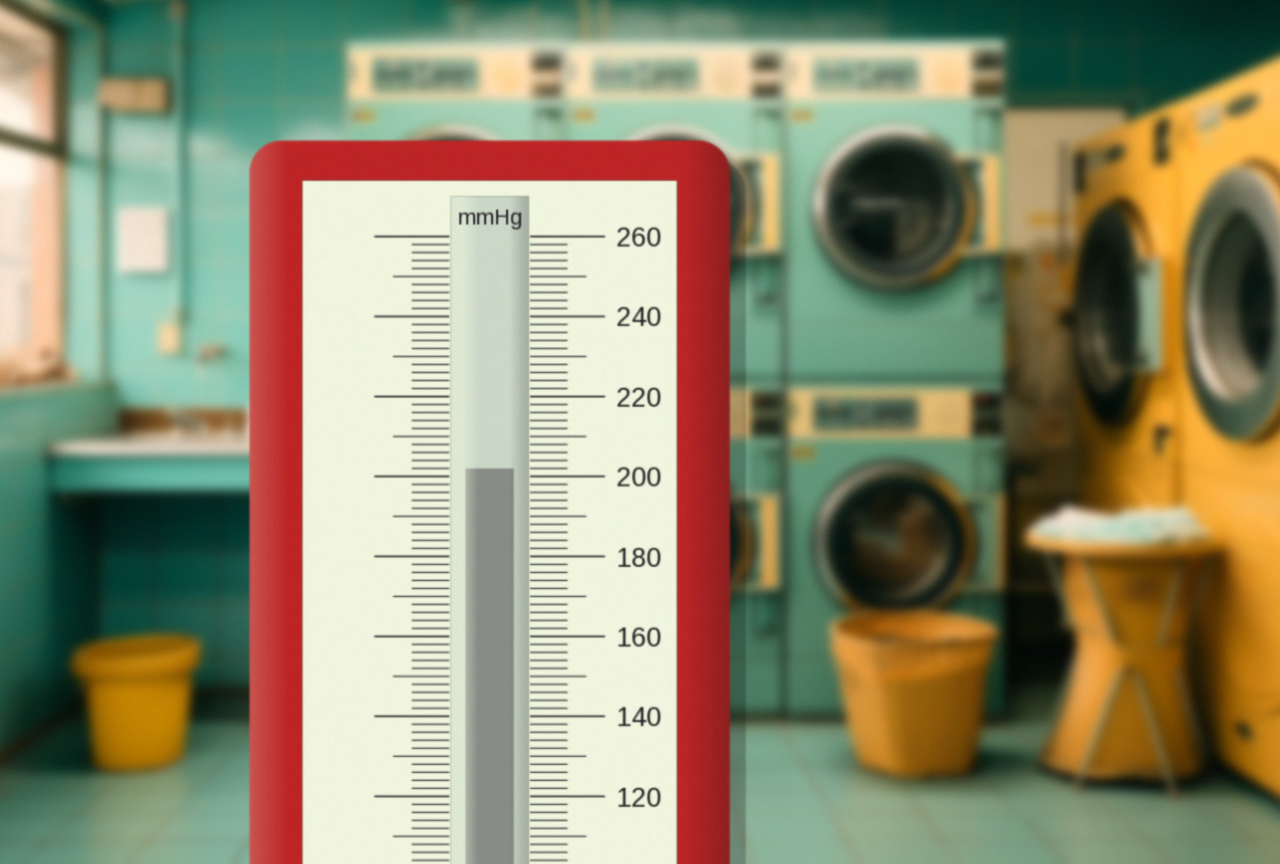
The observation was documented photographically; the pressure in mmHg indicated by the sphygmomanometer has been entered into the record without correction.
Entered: 202 mmHg
